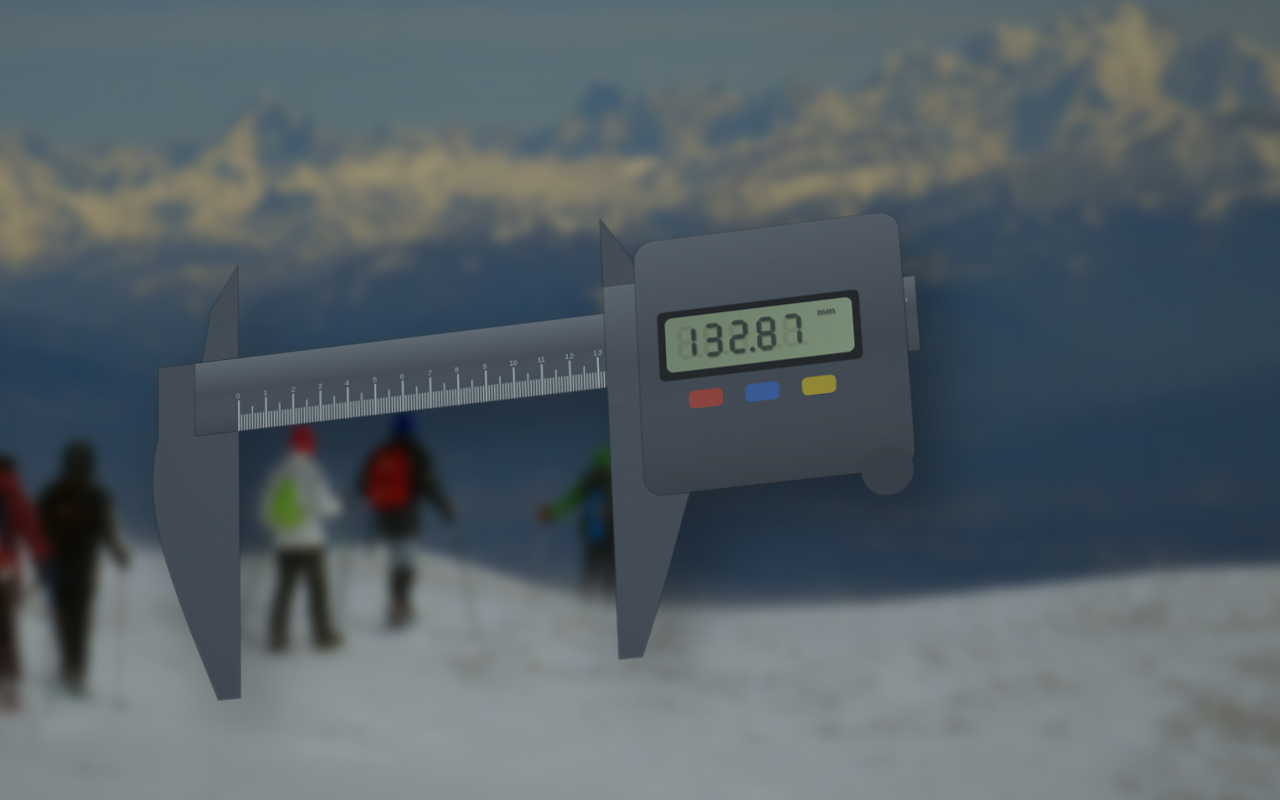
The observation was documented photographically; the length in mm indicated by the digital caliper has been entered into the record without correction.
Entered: 132.87 mm
